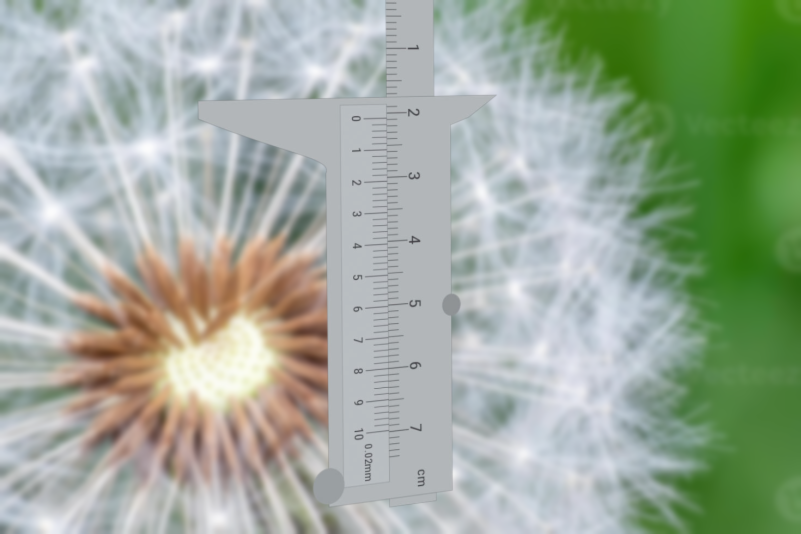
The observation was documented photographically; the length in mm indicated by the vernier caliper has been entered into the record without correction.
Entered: 20.8 mm
